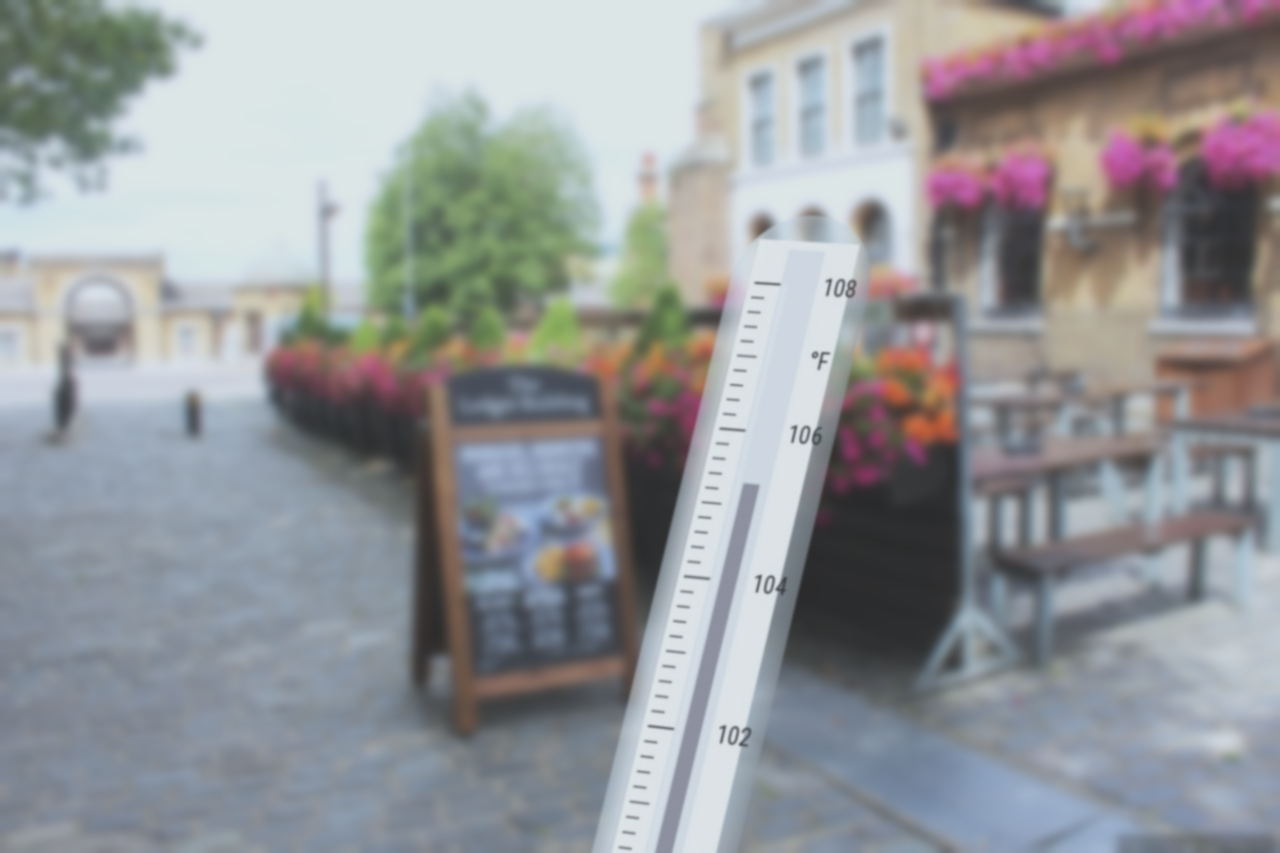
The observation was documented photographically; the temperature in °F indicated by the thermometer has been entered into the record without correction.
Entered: 105.3 °F
